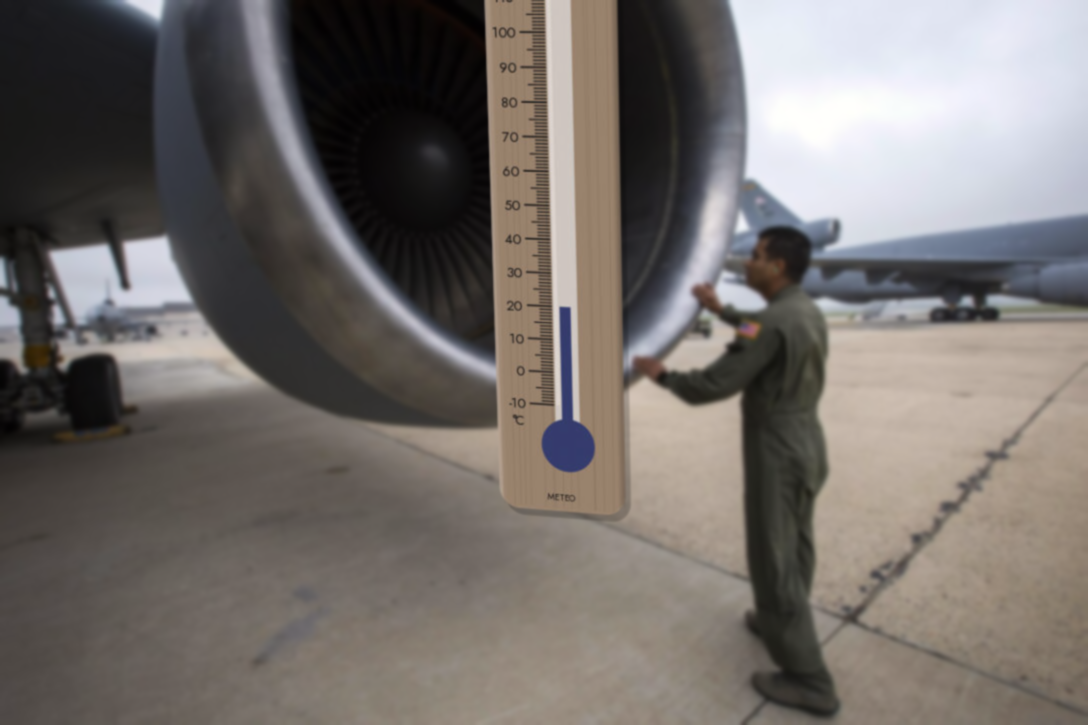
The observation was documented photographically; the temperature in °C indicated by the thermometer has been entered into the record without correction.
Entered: 20 °C
